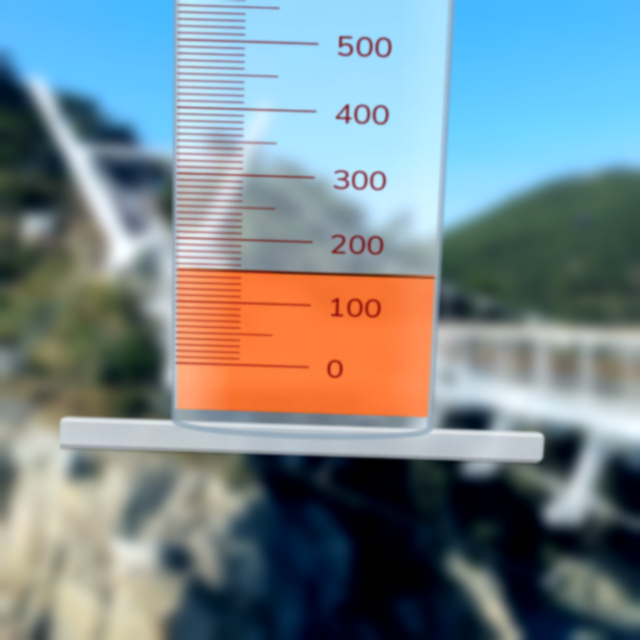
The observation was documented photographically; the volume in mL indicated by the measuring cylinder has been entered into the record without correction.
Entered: 150 mL
